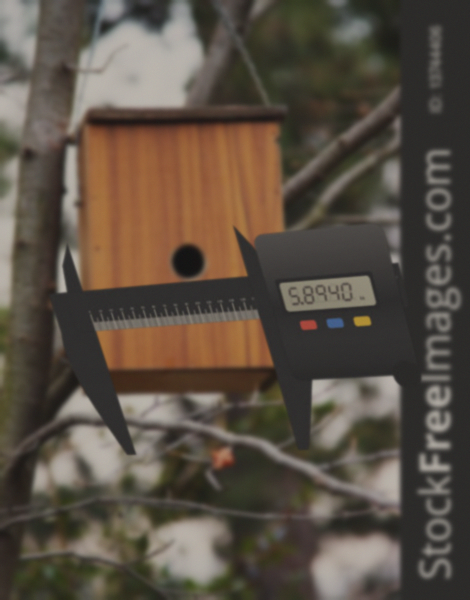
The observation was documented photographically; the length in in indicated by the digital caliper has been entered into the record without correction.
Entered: 5.8940 in
